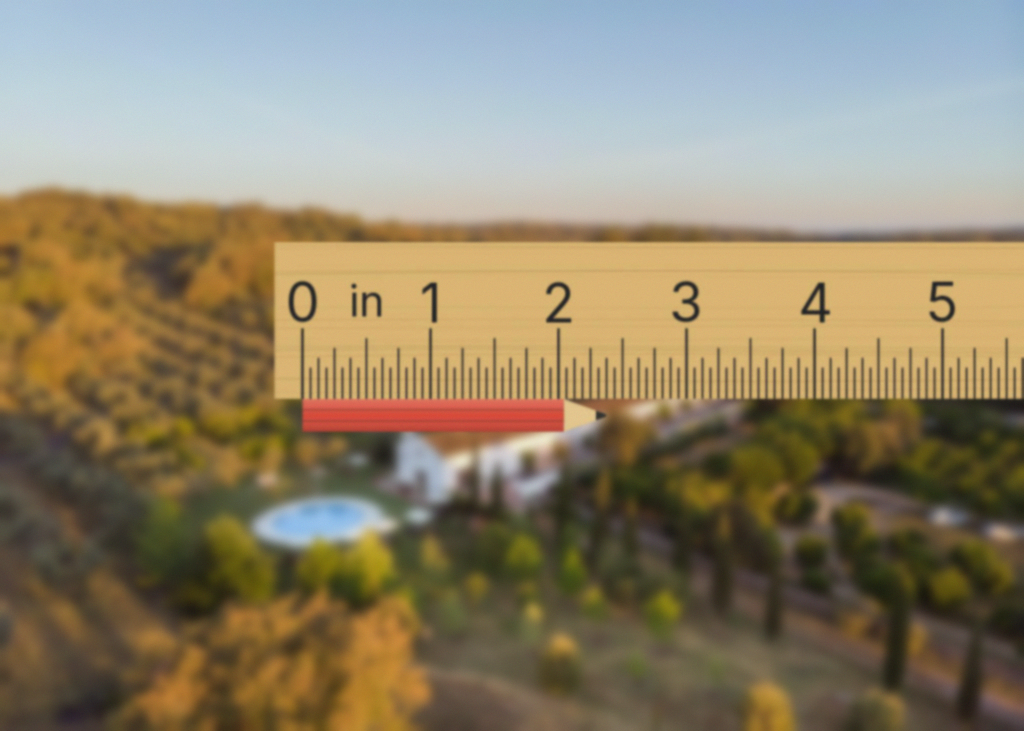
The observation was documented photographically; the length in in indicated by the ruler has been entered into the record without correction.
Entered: 2.375 in
